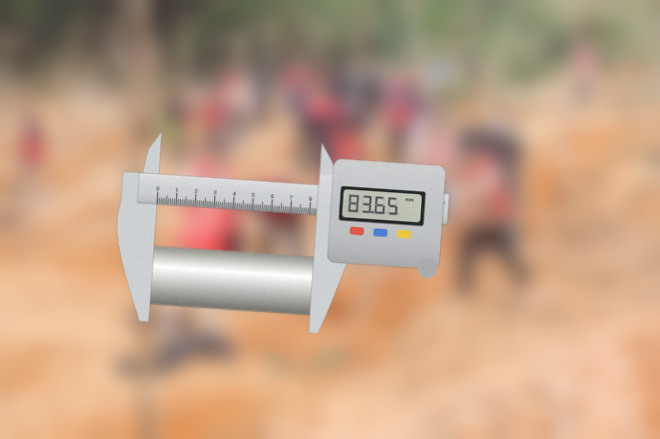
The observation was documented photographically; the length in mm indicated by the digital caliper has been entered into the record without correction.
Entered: 83.65 mm
